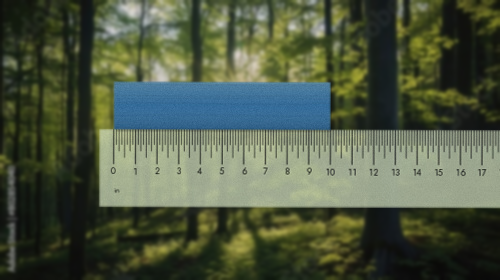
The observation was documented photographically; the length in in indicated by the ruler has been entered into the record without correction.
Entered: 10 in
